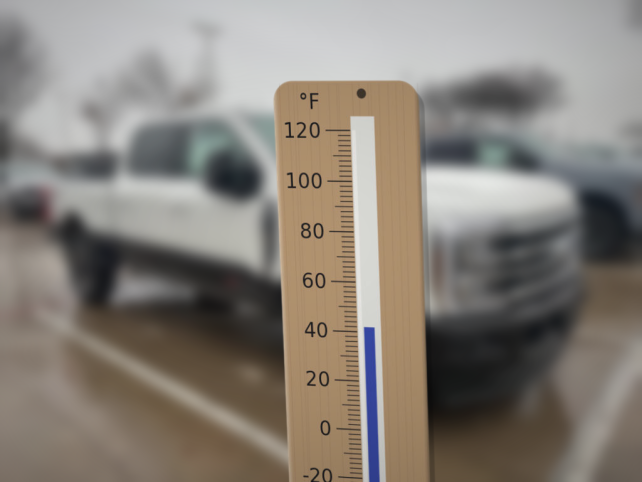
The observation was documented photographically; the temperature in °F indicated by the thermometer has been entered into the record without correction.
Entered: 42 °F
